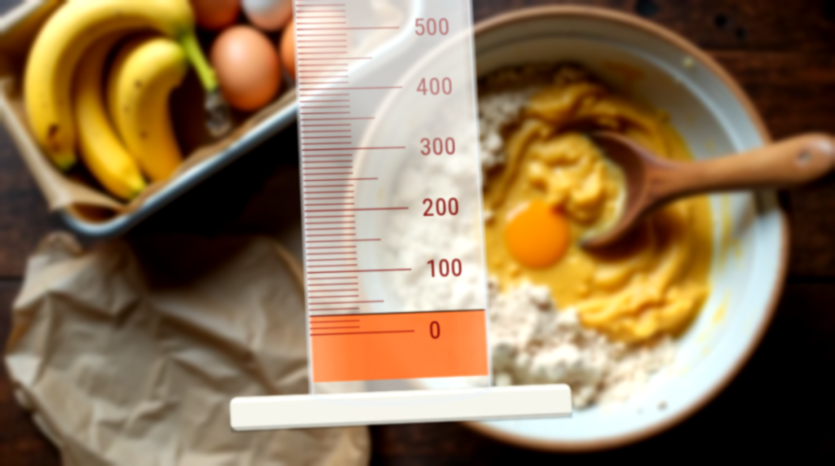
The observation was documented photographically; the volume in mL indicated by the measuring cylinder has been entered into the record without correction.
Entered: 30 mL
